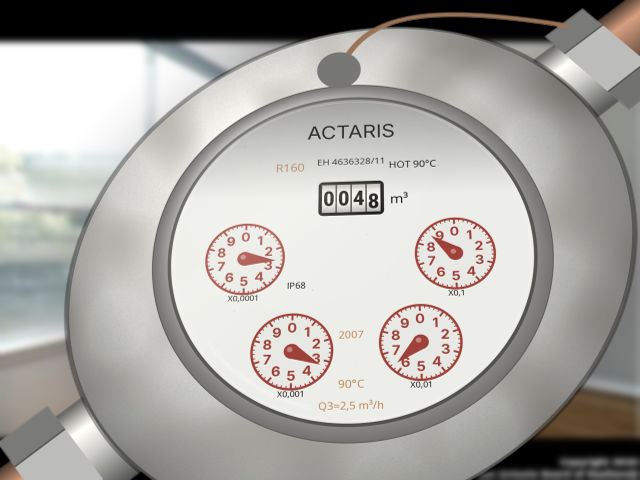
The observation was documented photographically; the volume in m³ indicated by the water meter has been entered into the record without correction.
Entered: 47.8632 m³
